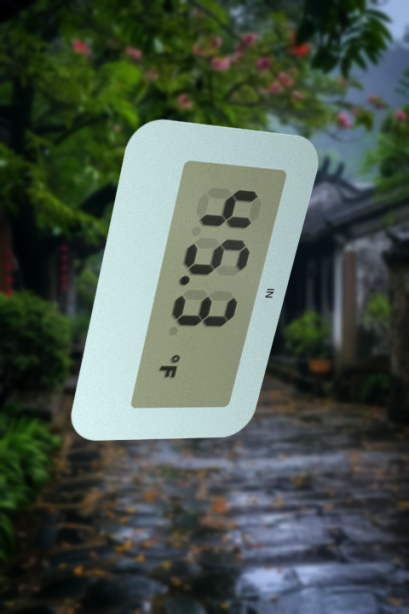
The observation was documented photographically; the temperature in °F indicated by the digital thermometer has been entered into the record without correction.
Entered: 45.3 °F
